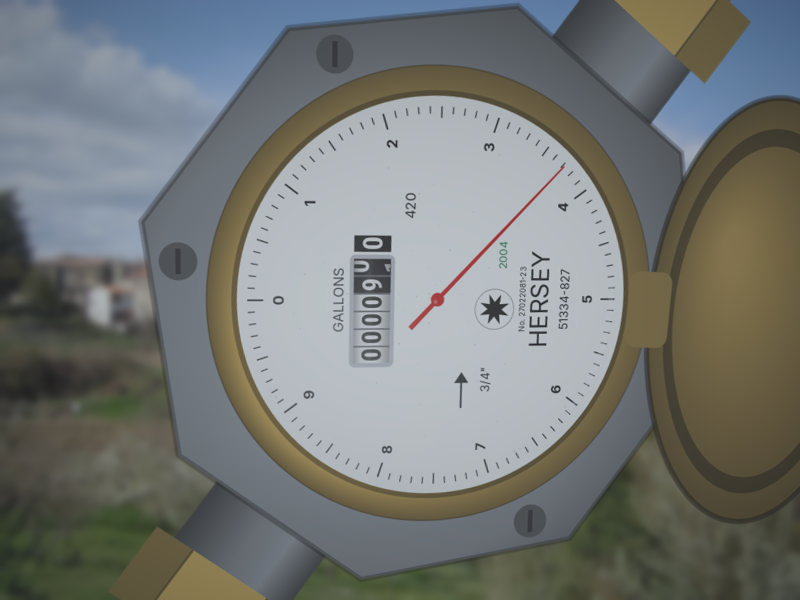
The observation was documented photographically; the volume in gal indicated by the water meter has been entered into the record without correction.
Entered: 903.7 gal
